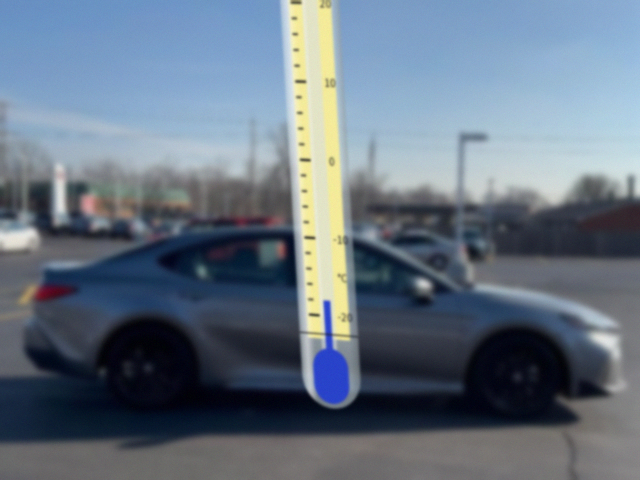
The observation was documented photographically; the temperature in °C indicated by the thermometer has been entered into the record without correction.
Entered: -18 °C
